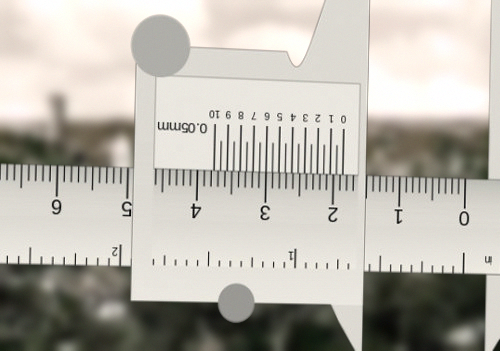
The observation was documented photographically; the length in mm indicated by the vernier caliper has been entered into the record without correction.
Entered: 18.6 mm
